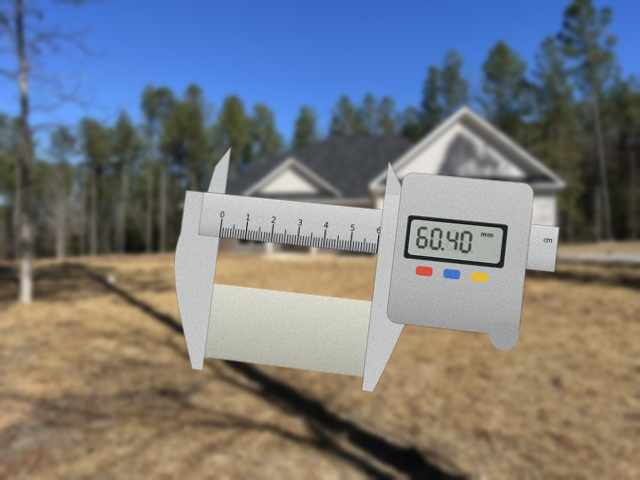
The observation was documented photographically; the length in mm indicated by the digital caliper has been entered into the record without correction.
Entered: 60.40 mm
